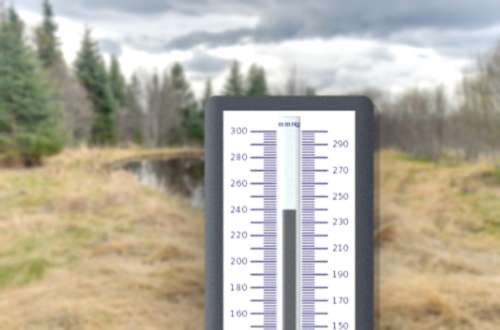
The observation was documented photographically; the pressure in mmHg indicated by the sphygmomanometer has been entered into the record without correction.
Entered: 240 mmHg
